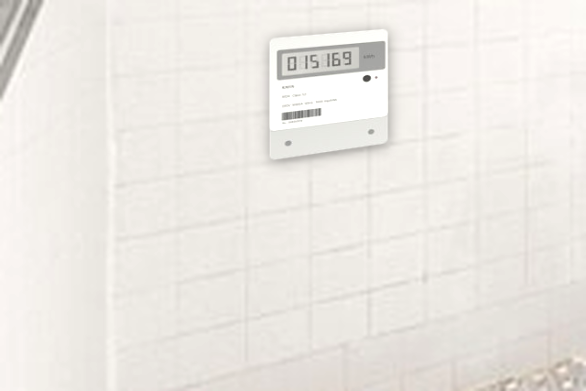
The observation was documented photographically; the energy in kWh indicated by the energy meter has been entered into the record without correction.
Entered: 15169 kWh
